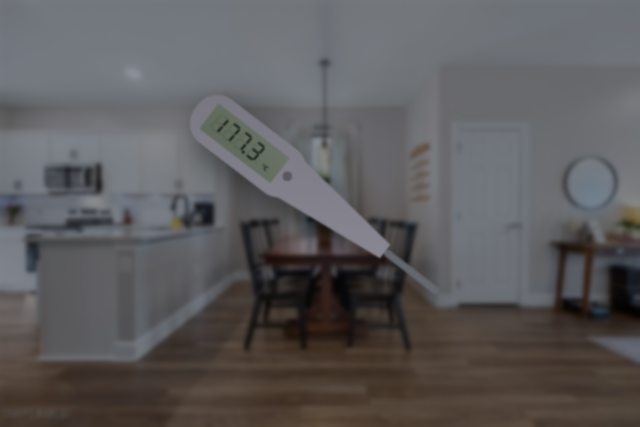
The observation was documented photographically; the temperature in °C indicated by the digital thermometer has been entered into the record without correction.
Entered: 177.3 °C
